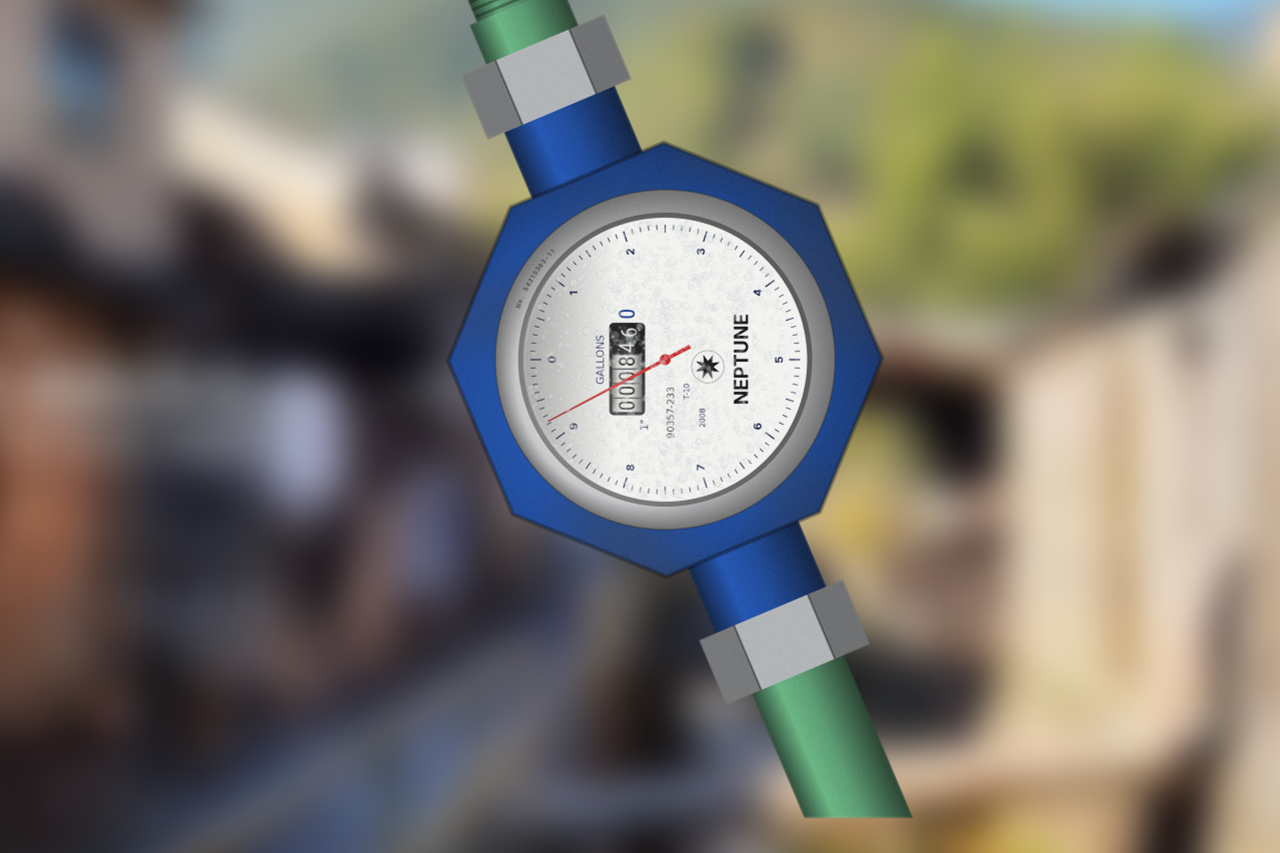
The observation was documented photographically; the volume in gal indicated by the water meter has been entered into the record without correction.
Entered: 8459.2 gal
